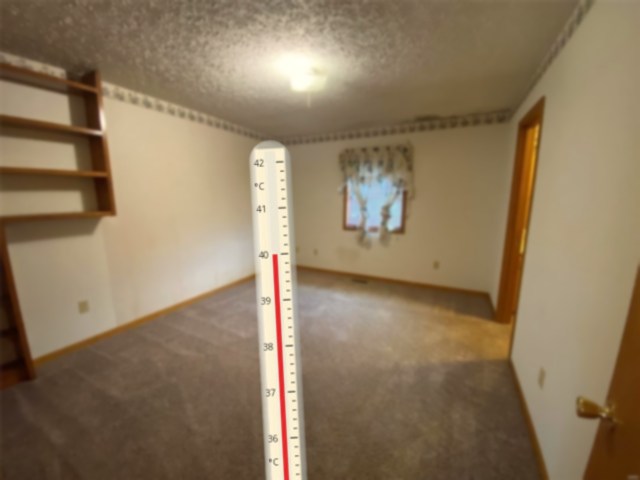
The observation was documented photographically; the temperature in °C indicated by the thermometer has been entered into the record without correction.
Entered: 40 °C
